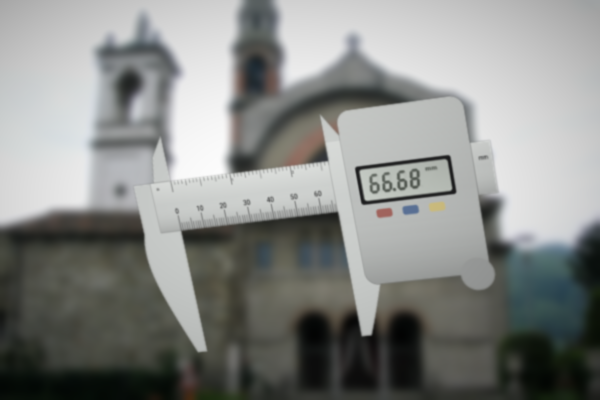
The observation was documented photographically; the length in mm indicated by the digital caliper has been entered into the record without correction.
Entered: 66.68 mm
